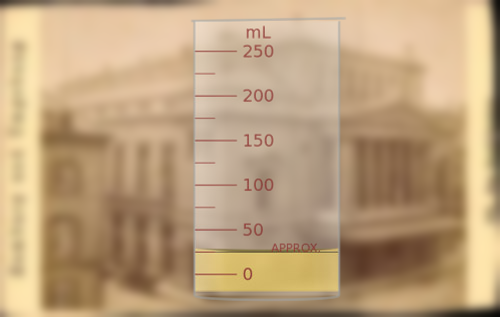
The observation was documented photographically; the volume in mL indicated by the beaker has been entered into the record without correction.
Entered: 25 mL
